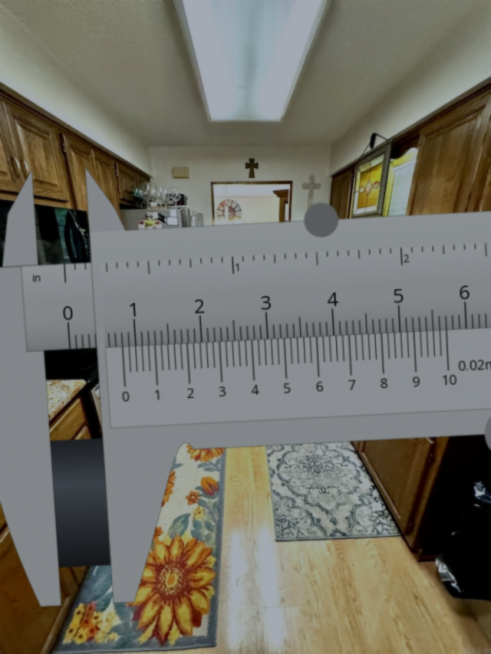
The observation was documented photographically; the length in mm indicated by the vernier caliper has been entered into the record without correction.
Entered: 8.0 mm
